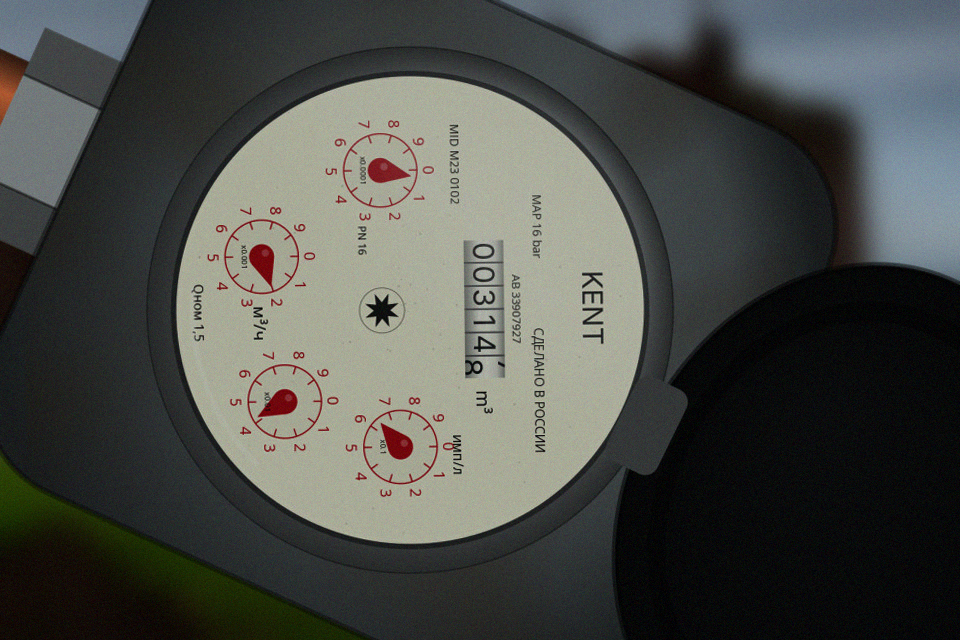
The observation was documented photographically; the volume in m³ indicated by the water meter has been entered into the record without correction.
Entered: 3147.6420 m³
